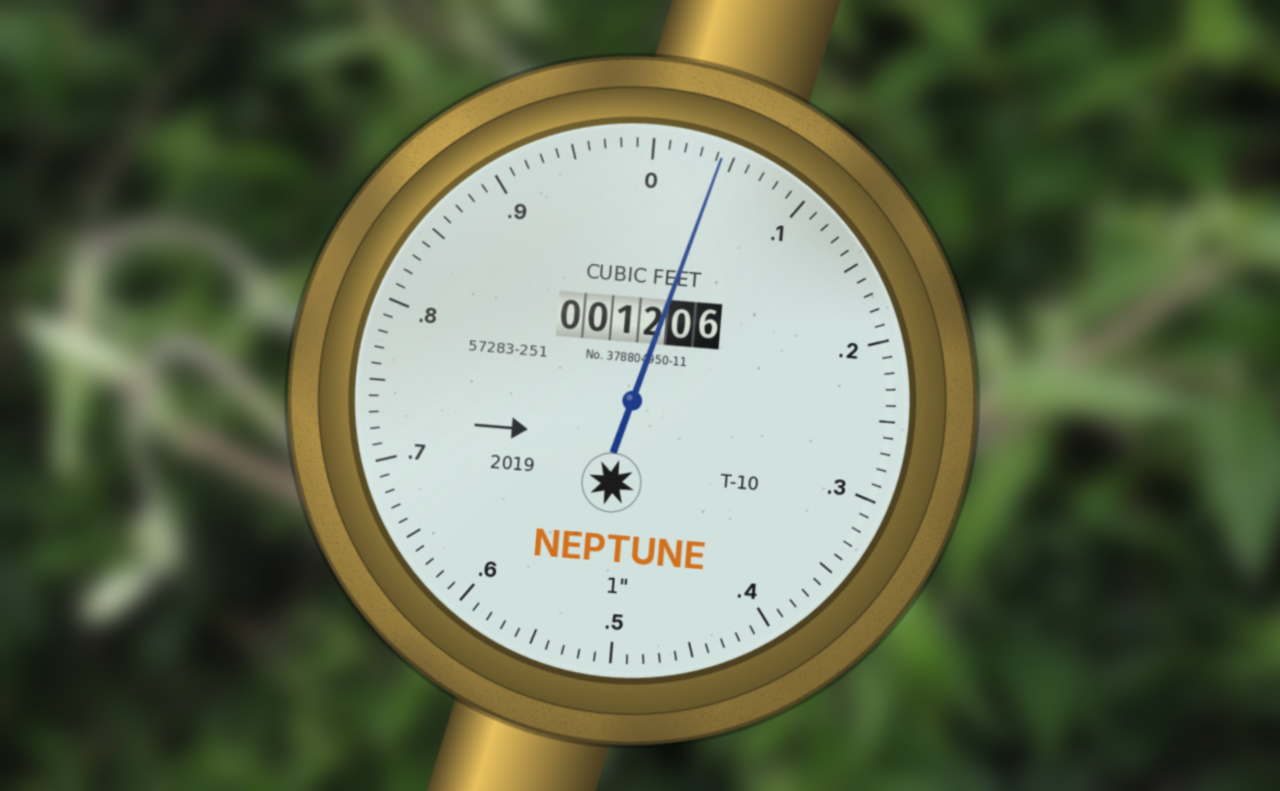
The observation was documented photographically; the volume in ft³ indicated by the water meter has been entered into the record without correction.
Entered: 1206.04 ft³
